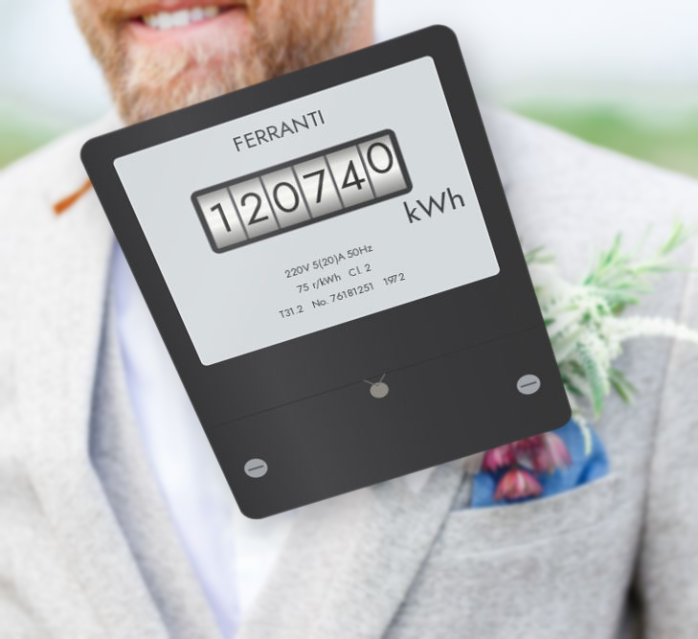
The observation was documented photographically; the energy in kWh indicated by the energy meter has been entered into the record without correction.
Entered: 120740 kWh
